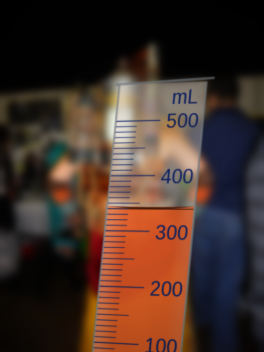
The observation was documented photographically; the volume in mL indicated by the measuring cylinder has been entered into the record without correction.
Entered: 340 mL
